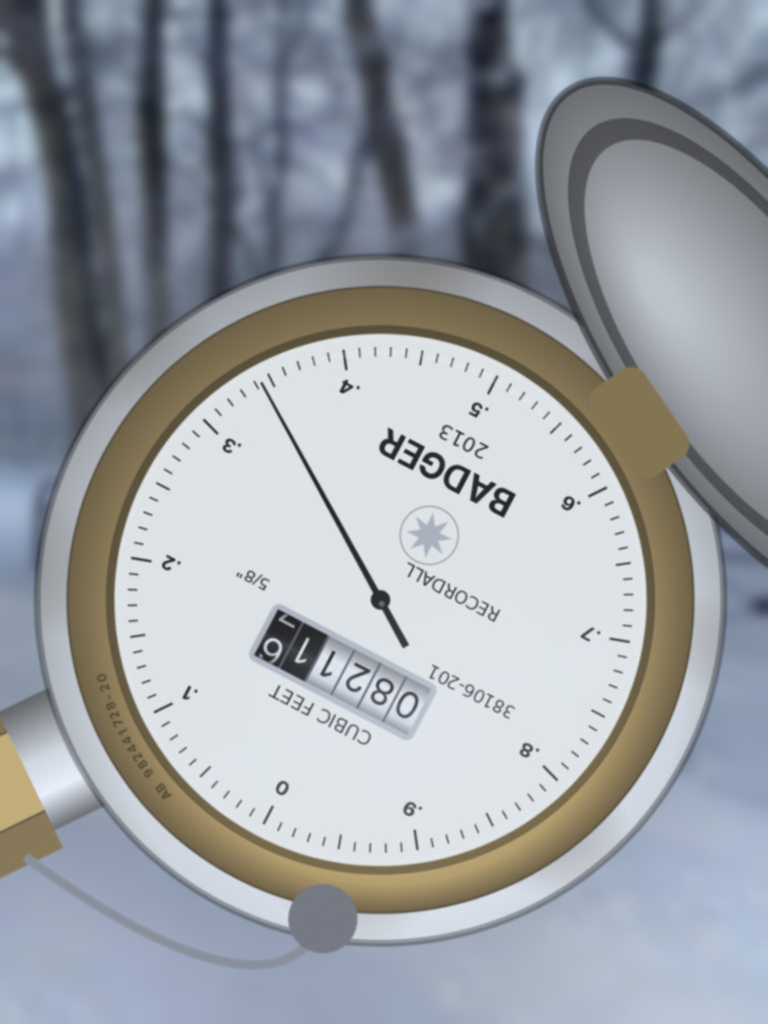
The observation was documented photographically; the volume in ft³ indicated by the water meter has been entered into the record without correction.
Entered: 82116.34 ft³
